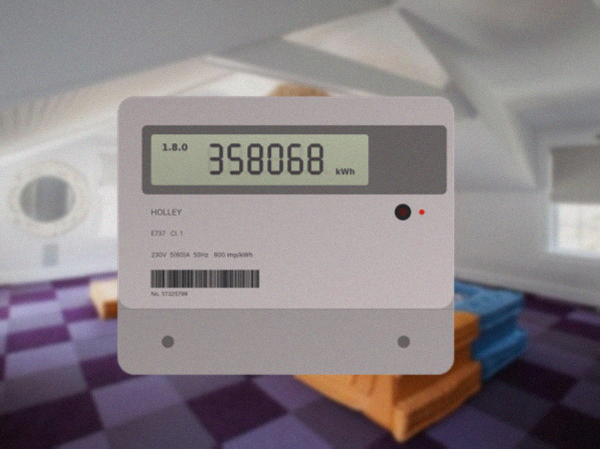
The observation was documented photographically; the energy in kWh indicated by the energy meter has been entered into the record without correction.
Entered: 358068 kWh
